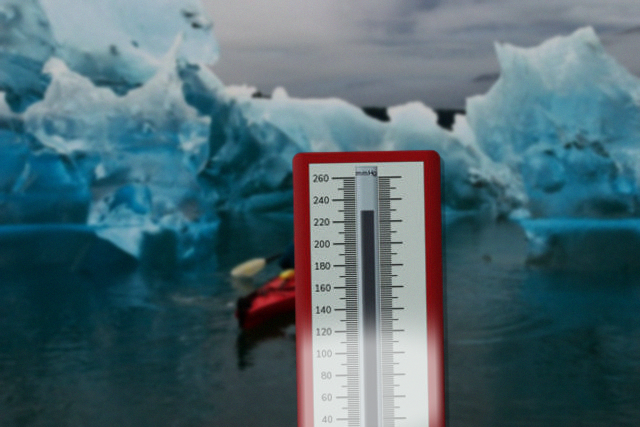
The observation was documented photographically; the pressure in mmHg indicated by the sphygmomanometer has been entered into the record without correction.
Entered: 230 mmHg
